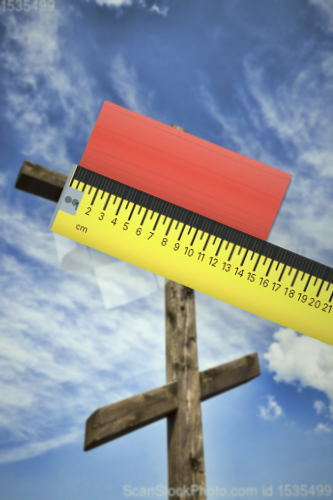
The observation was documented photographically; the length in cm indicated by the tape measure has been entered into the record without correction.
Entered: 15 cm
